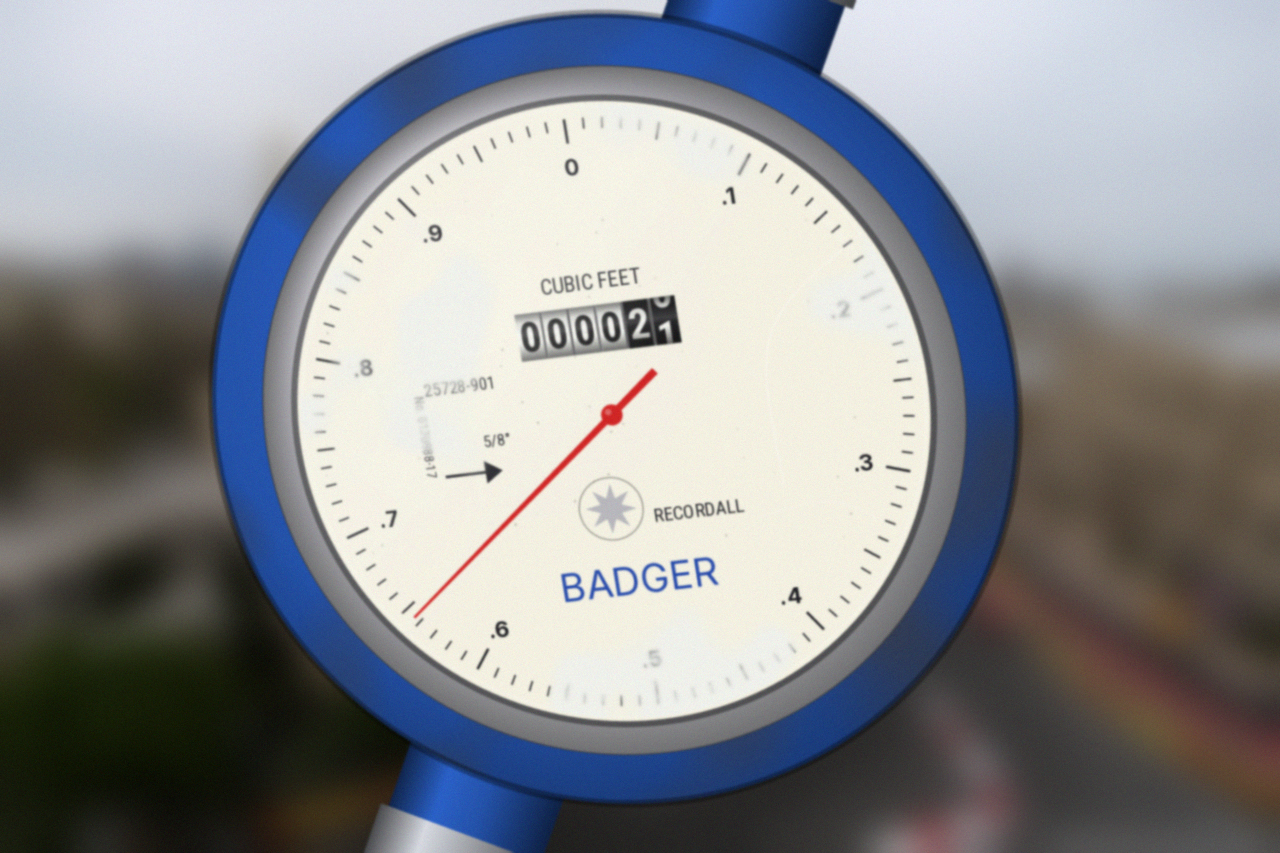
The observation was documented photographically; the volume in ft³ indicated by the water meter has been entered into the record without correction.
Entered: 20.64 ft³
